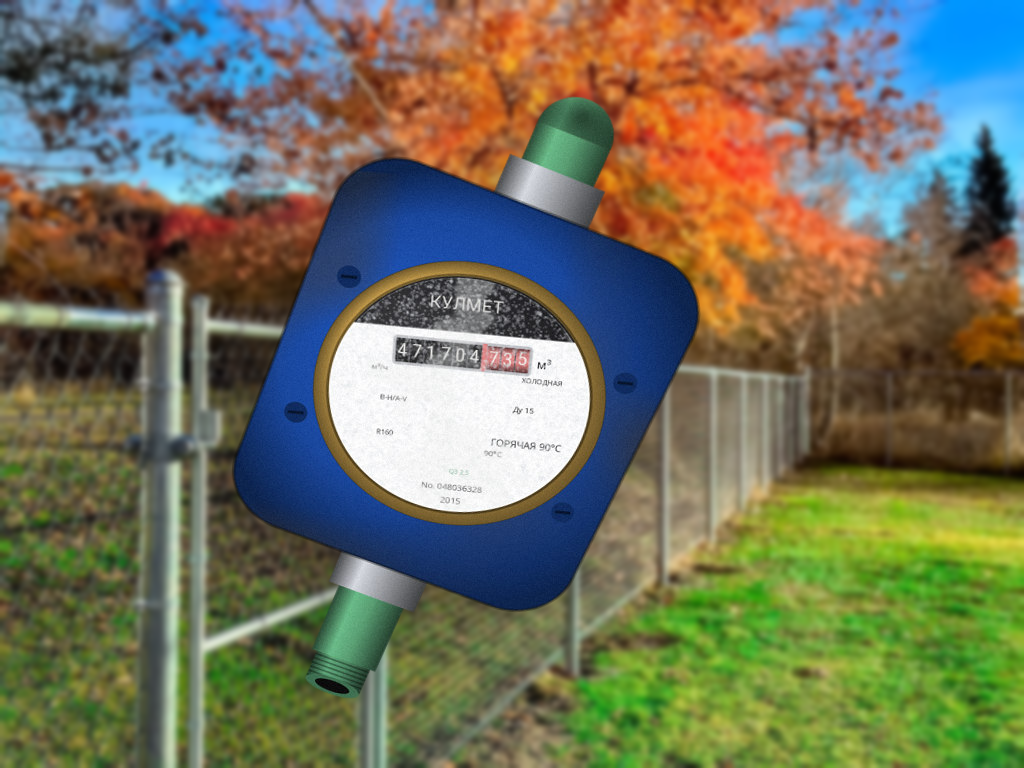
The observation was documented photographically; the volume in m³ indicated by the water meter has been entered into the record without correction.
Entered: 471704.735 m³
